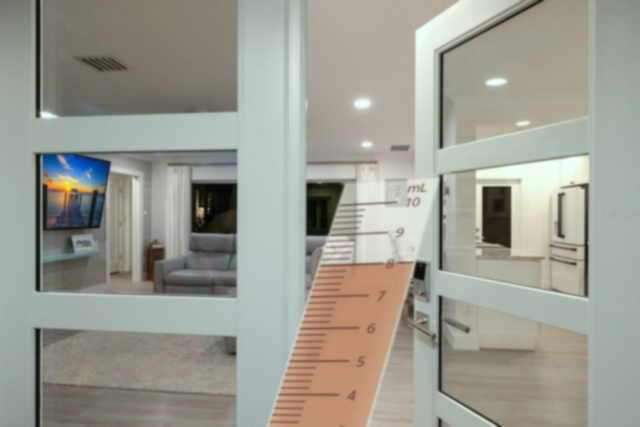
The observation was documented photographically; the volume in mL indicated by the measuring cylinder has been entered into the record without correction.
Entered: 8 mL
